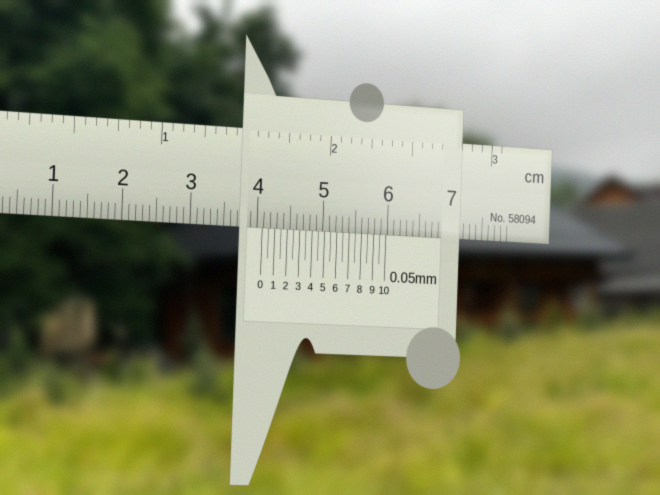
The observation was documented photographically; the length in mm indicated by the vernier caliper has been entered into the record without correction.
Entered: 40.8 mm
